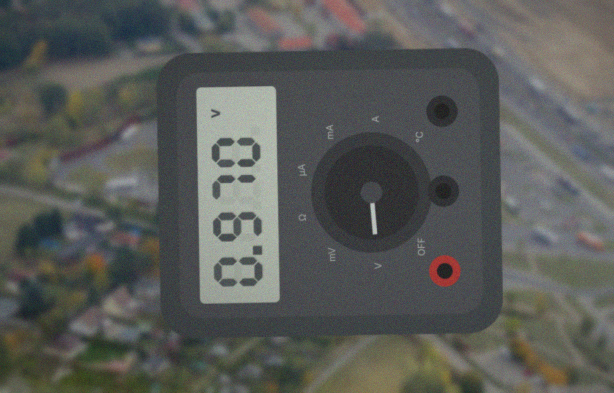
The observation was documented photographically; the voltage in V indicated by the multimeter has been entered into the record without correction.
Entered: 0.970 V
